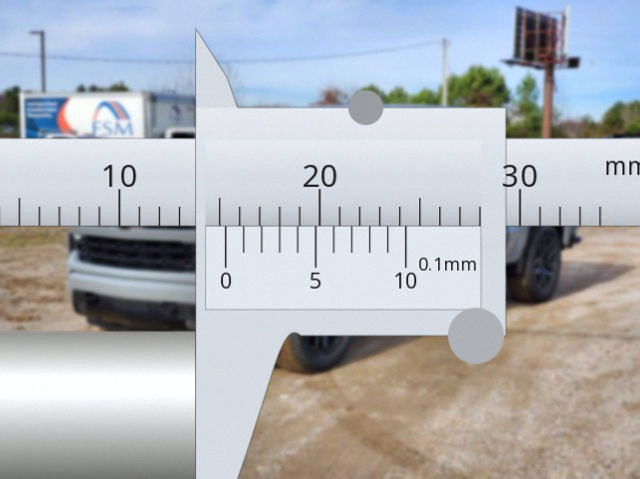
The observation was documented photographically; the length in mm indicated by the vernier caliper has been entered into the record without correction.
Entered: 15.3 mm
